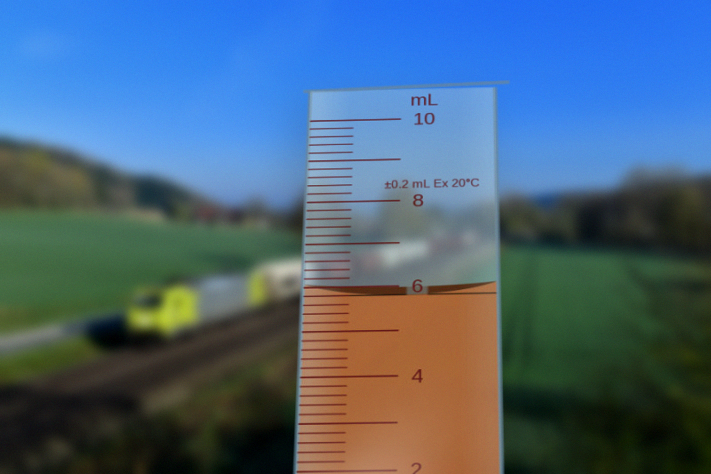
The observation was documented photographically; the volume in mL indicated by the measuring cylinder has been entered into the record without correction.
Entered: 5.8 mL
